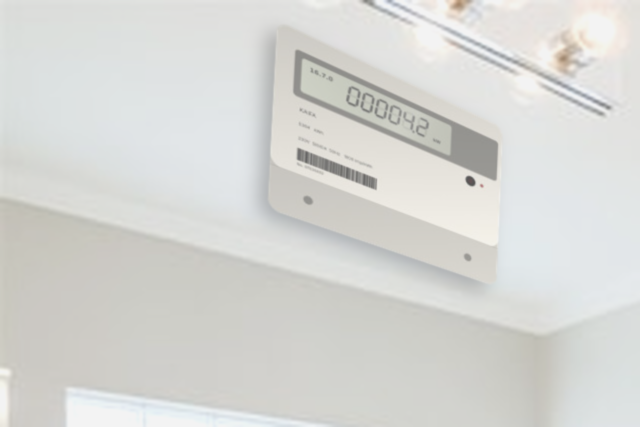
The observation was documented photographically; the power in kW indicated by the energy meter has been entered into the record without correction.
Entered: 4.2 kW
